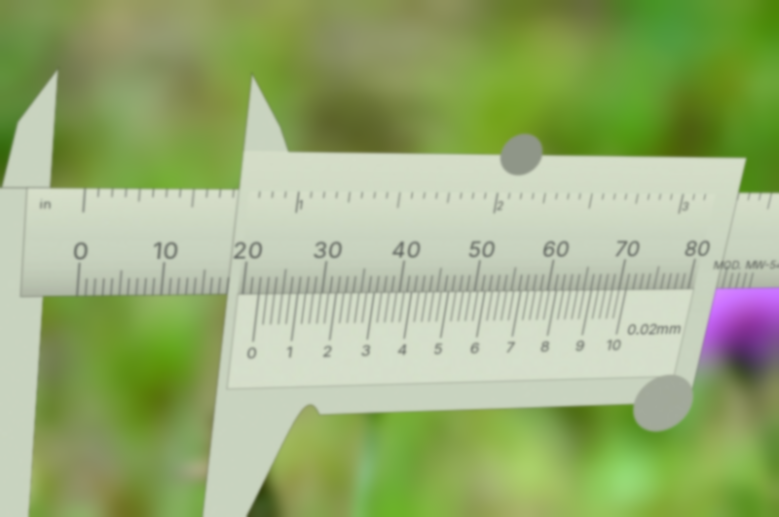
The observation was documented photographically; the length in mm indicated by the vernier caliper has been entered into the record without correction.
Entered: 22.0 mm
